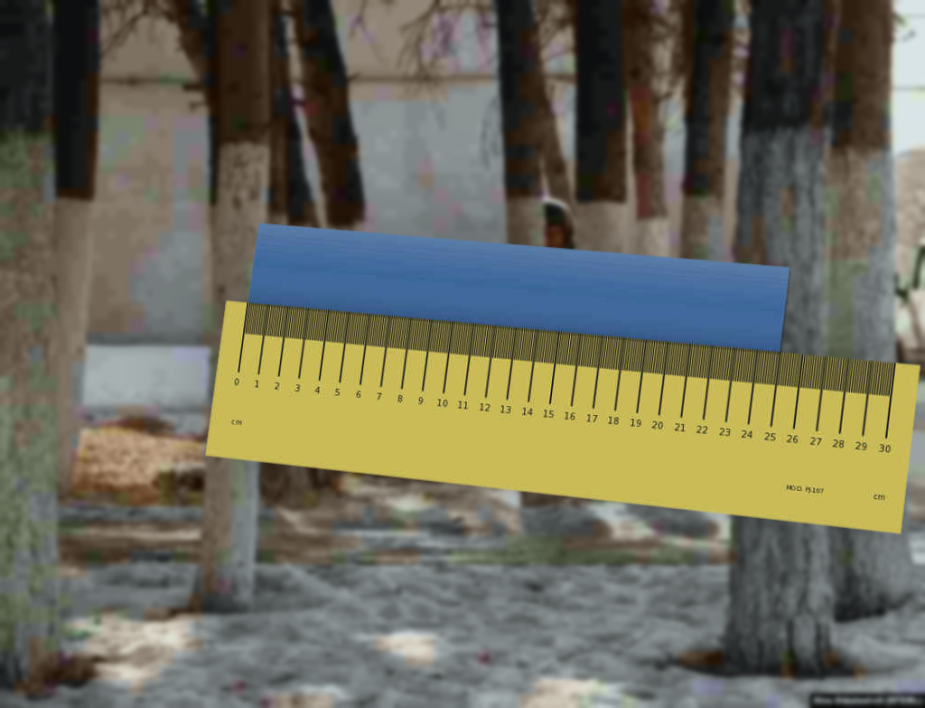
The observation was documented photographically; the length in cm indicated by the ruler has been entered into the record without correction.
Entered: 25 cm
